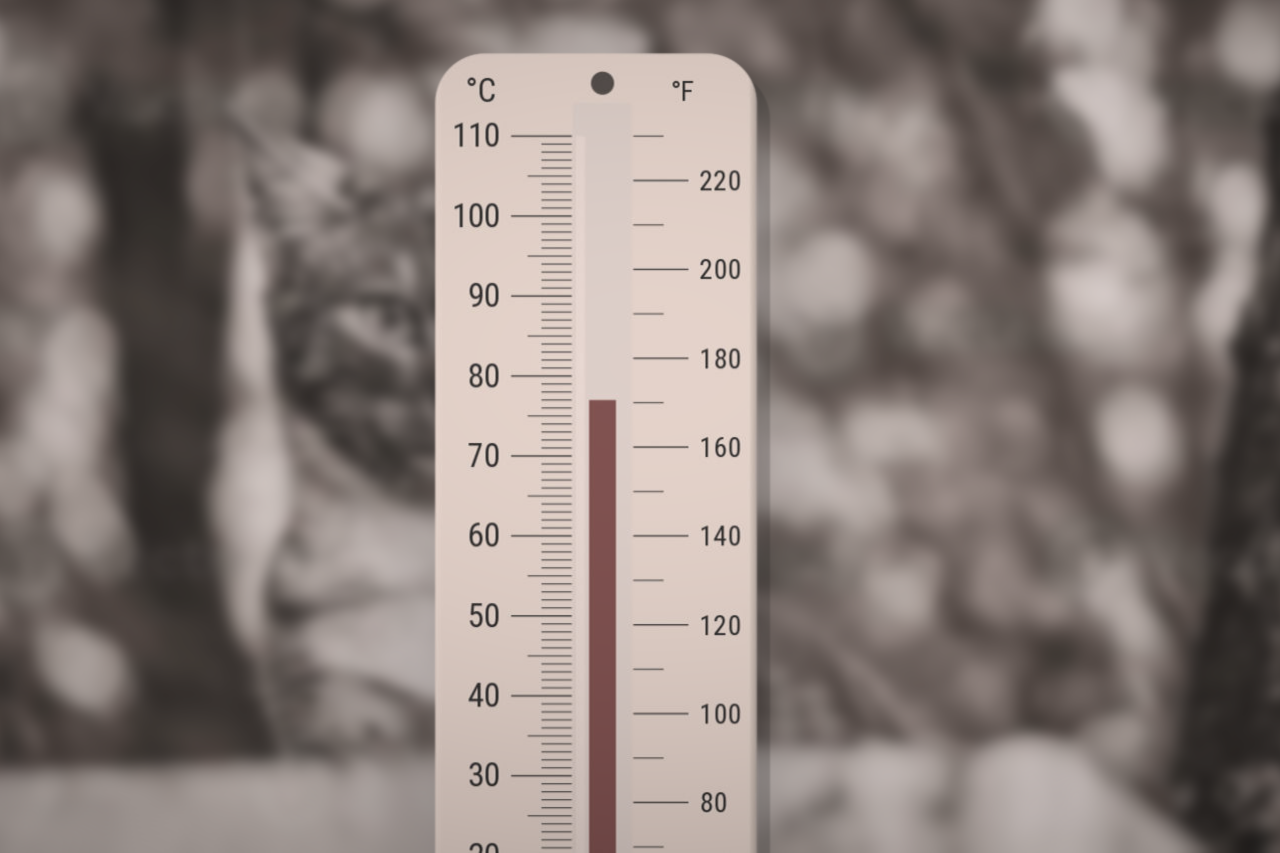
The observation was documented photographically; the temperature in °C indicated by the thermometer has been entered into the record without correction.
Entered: 77 °C
